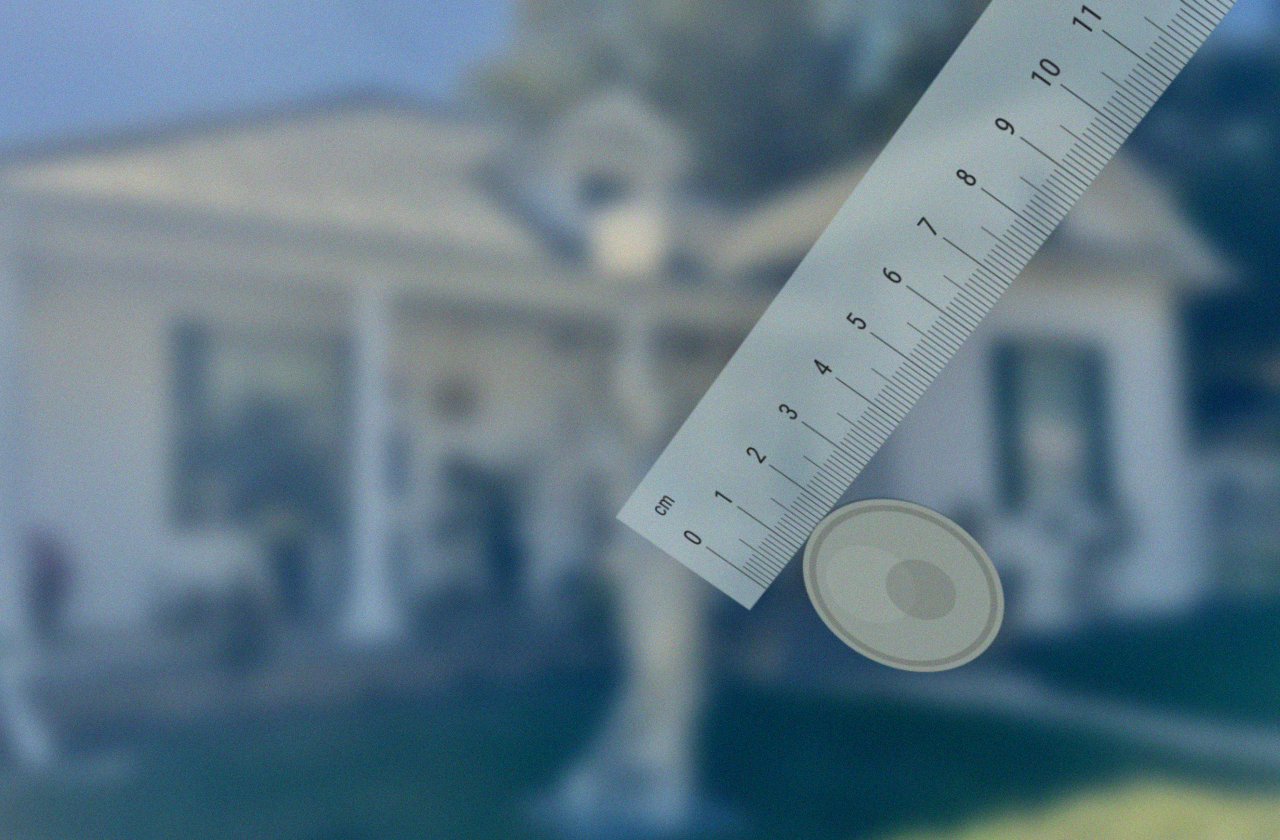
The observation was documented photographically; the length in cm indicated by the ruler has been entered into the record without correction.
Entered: 3.1 cm
